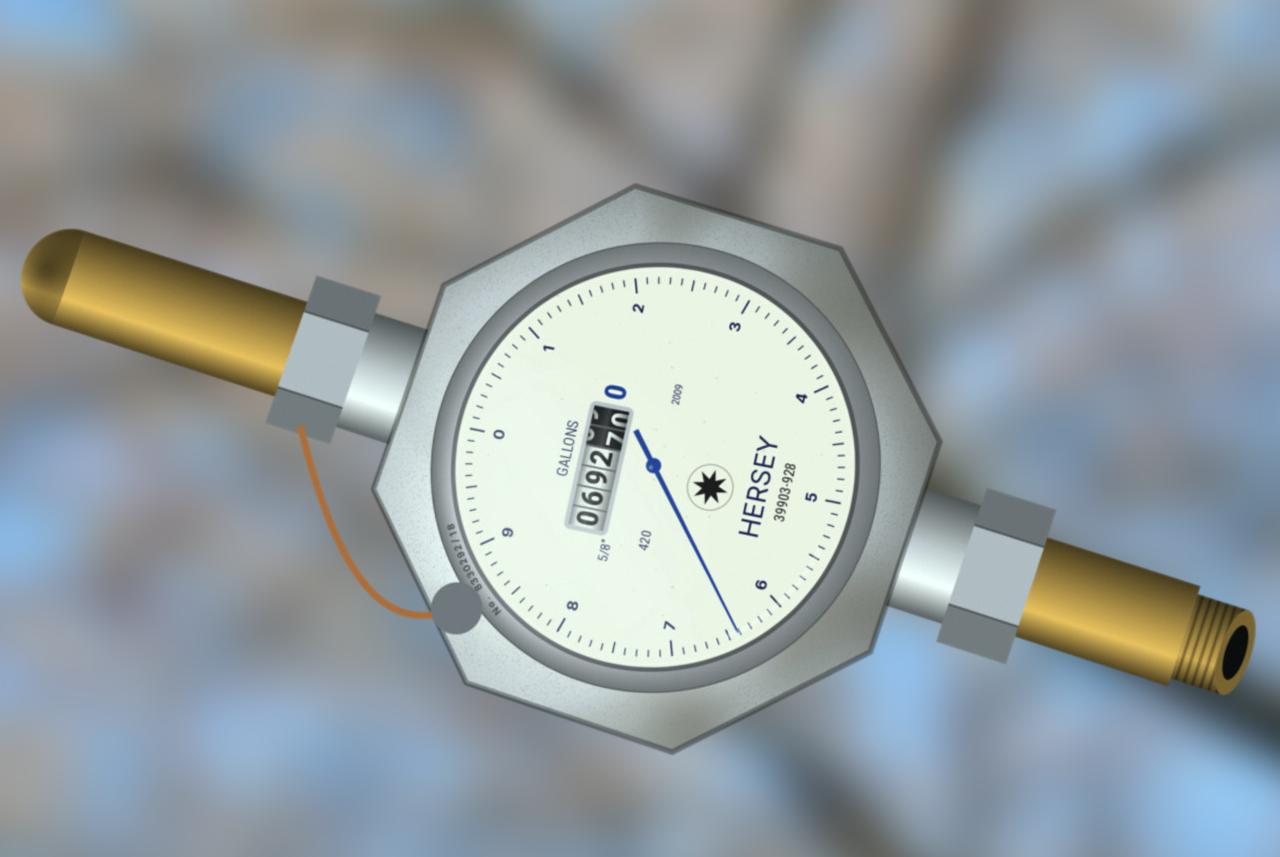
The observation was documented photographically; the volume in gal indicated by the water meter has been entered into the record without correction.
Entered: 692696.4 gal
